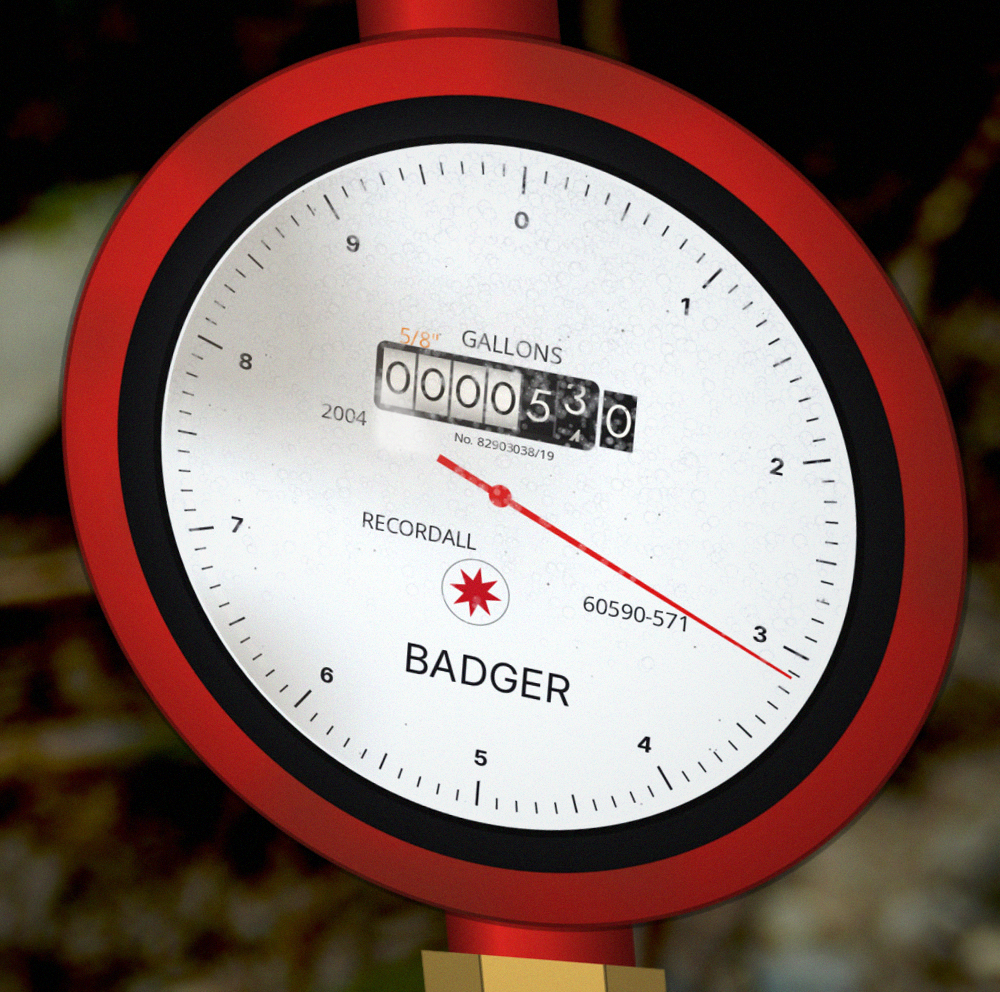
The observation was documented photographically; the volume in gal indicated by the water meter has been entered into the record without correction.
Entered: 533.1 gal
